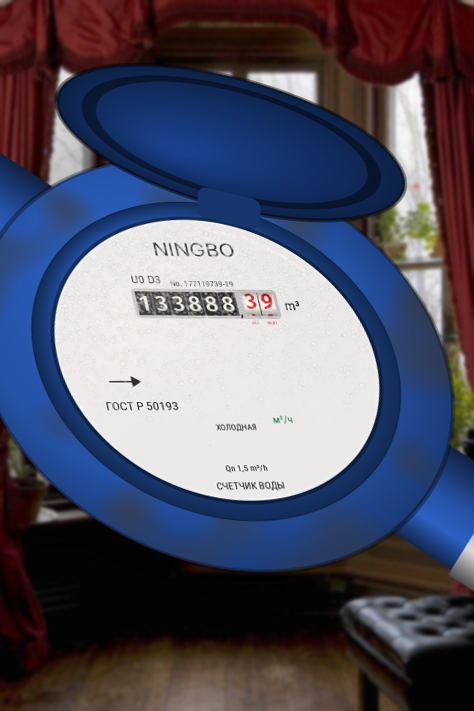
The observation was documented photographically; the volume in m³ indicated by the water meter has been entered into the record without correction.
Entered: 133888.39 m³
